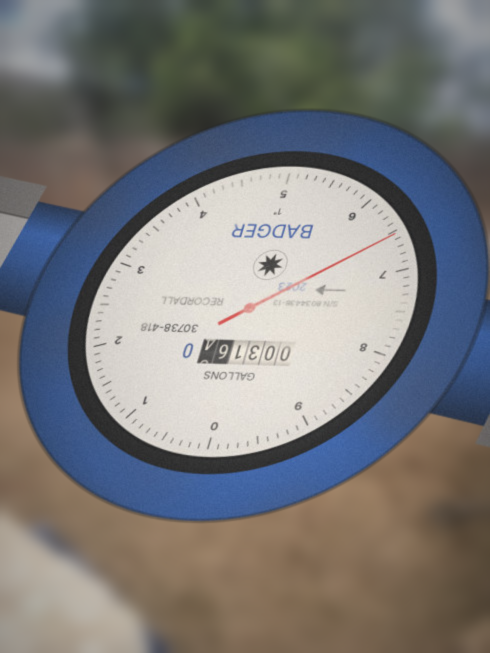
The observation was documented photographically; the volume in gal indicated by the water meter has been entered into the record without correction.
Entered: 31636.5 gal
